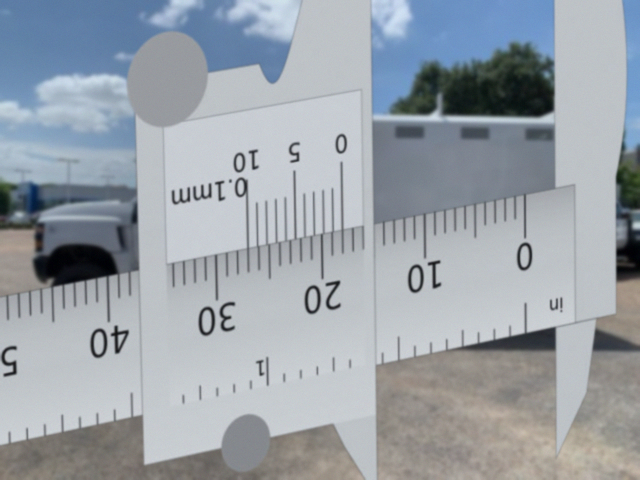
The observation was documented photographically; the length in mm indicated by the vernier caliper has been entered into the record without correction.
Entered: 18.0 mm
